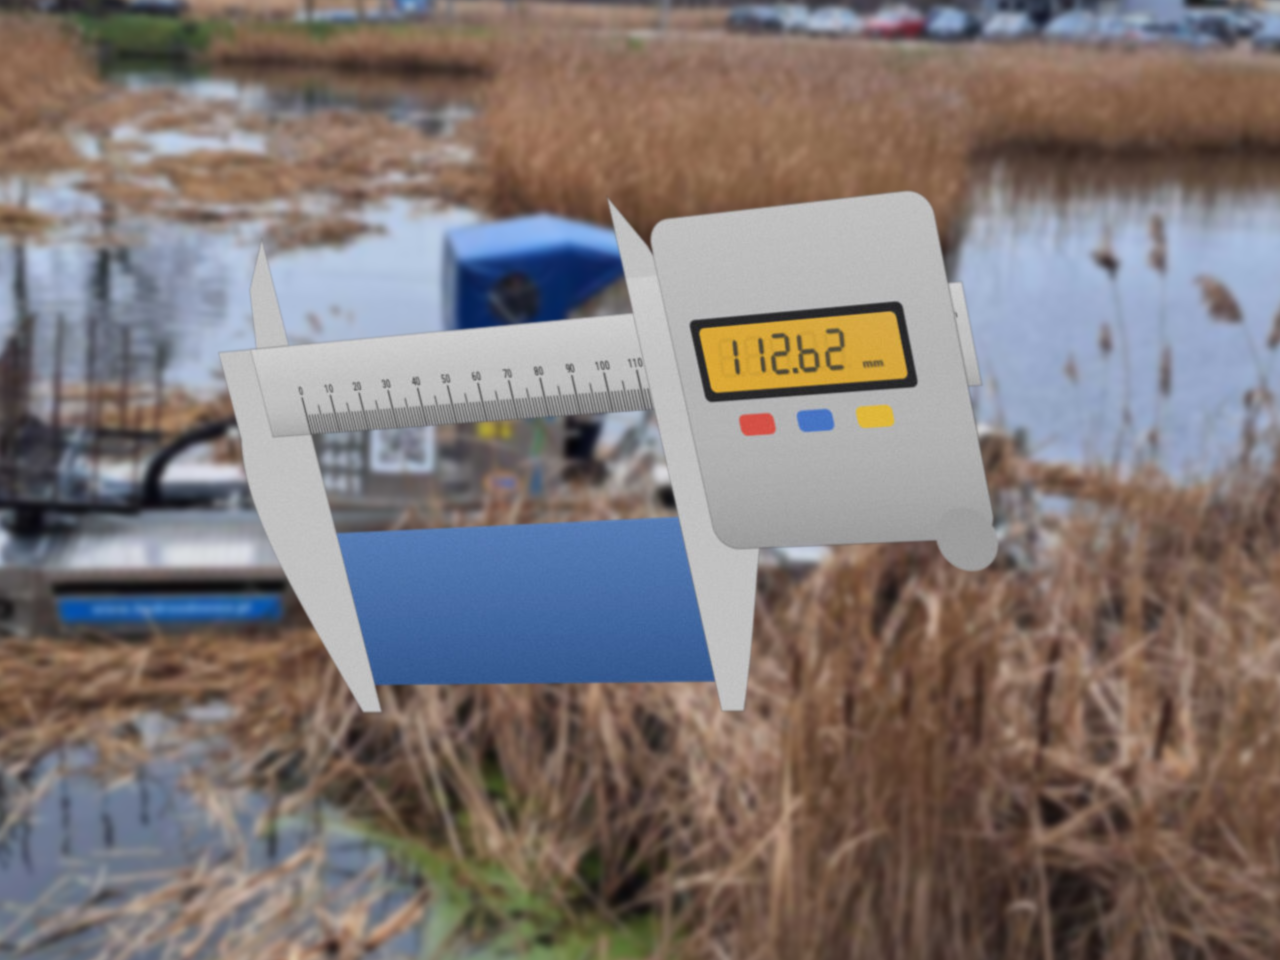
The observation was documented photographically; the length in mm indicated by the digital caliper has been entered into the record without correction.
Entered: 112.62 mm
